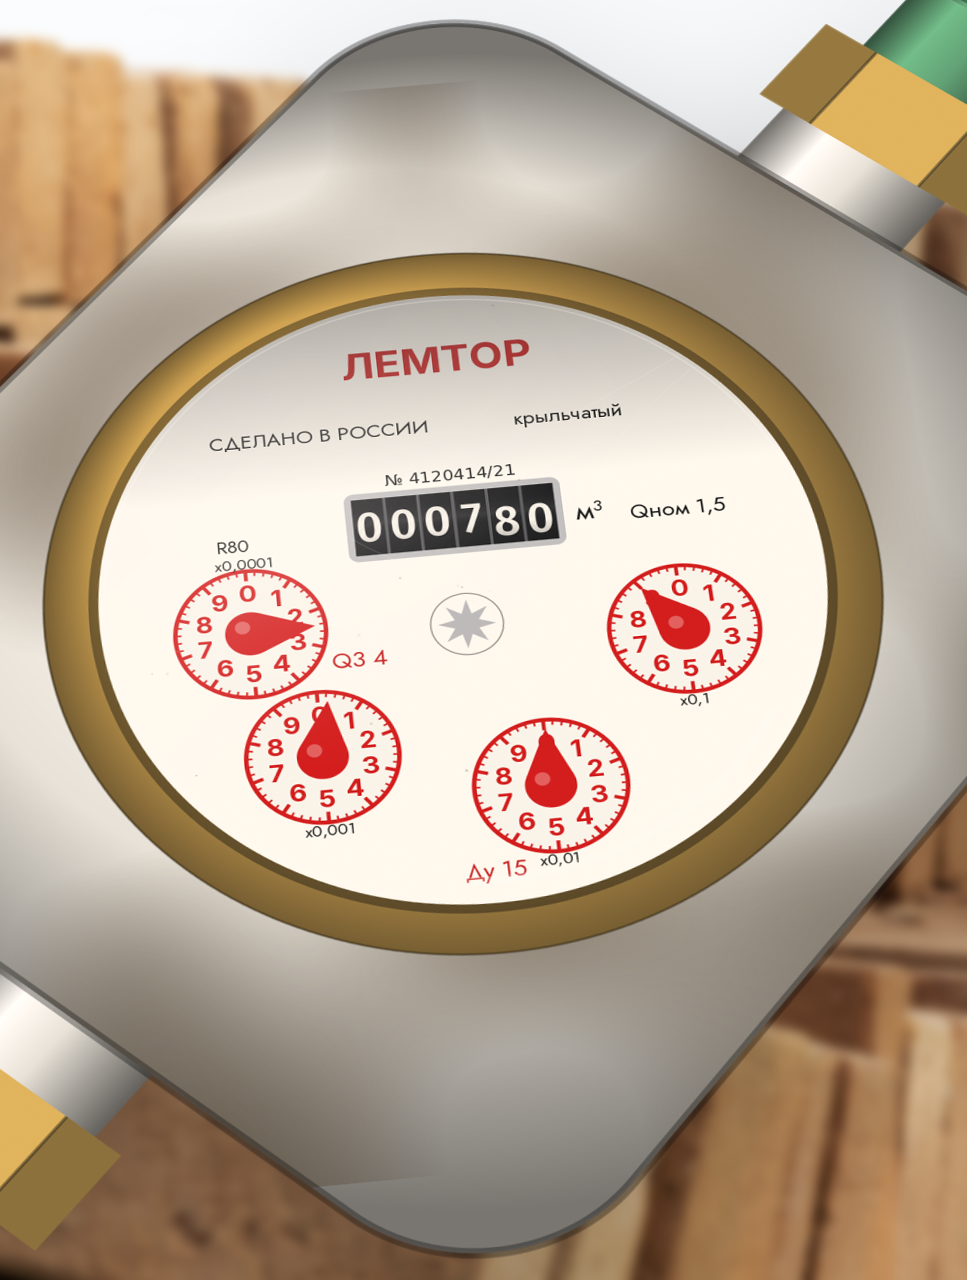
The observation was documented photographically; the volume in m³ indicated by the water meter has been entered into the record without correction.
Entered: 779.9002 m³
